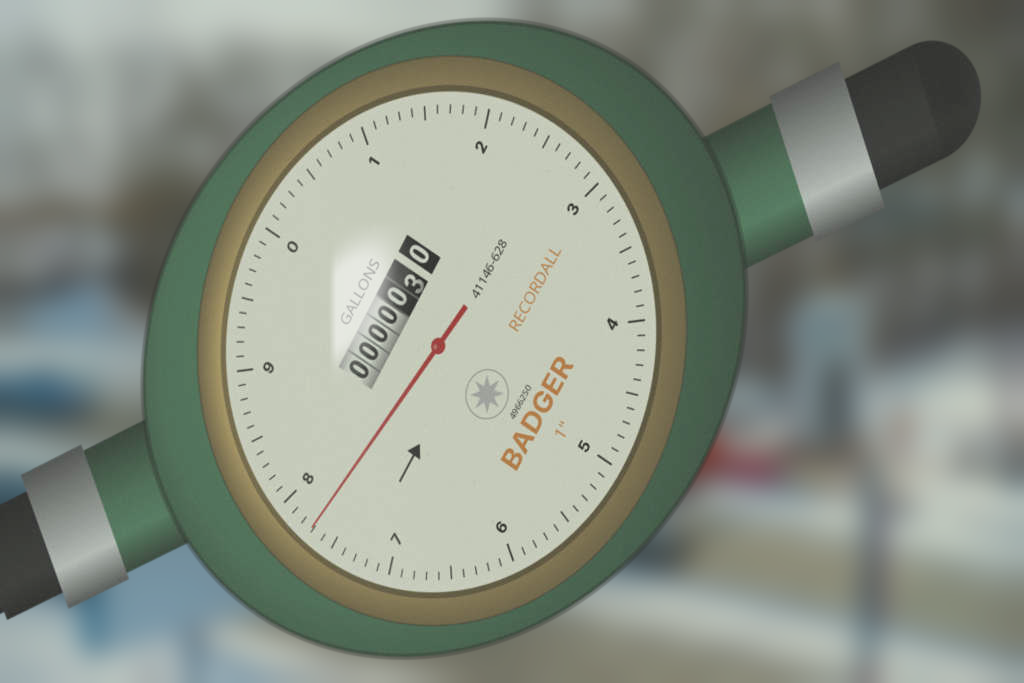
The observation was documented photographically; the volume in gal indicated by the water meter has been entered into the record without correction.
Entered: 27.7 gal
